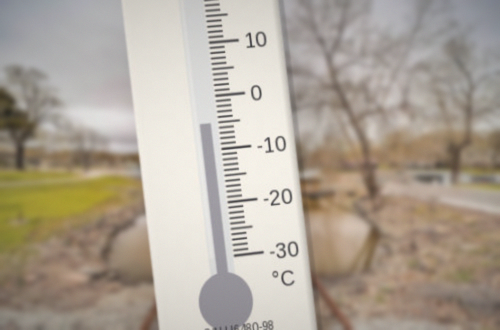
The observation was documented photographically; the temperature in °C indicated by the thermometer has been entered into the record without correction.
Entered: -5 °C
